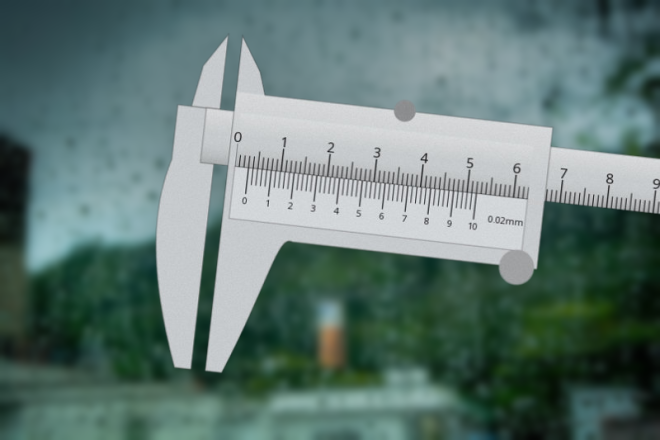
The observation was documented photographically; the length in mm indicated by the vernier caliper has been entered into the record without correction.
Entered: 3.0 mm
